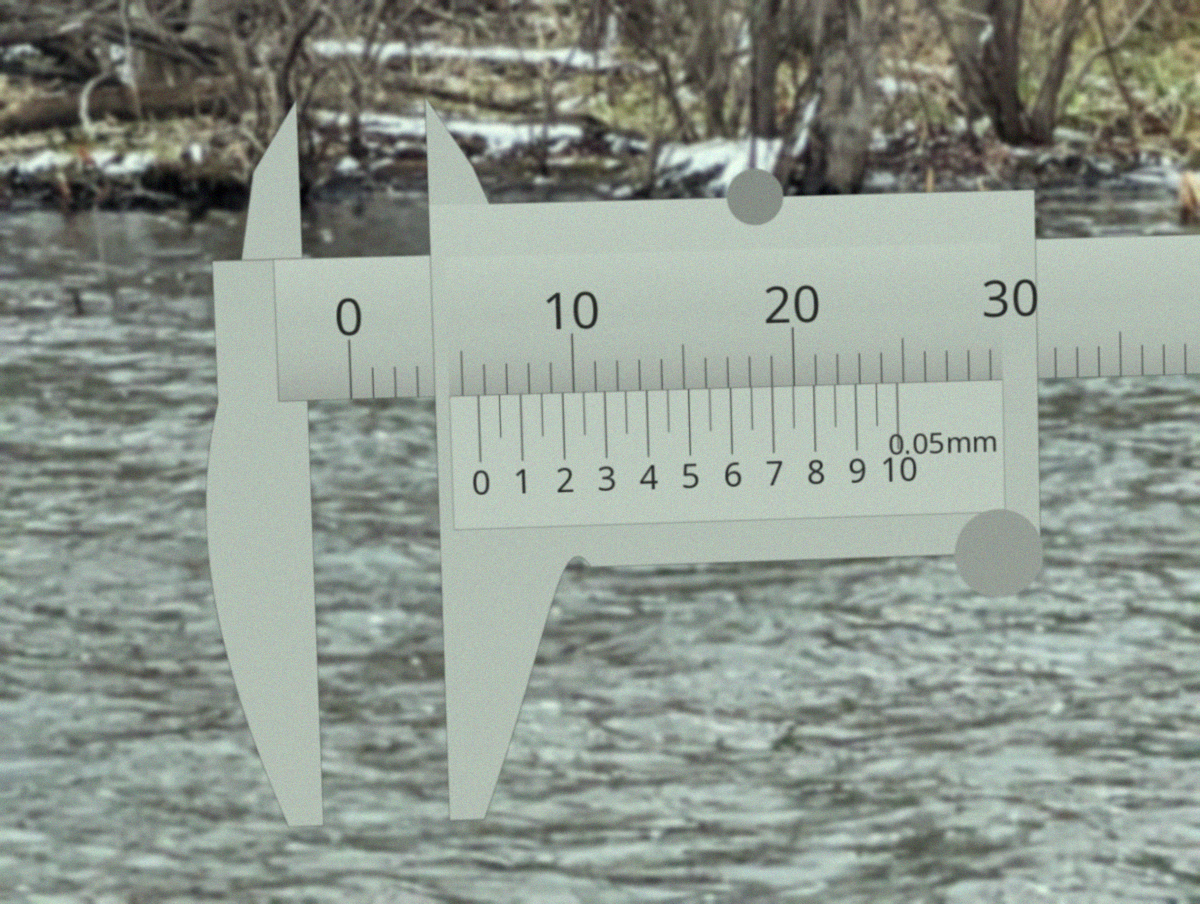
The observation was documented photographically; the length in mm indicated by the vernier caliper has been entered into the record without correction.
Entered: 5.7 mm
